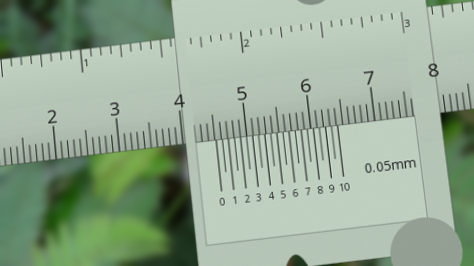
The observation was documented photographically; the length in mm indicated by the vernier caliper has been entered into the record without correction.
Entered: 45.2 mm
